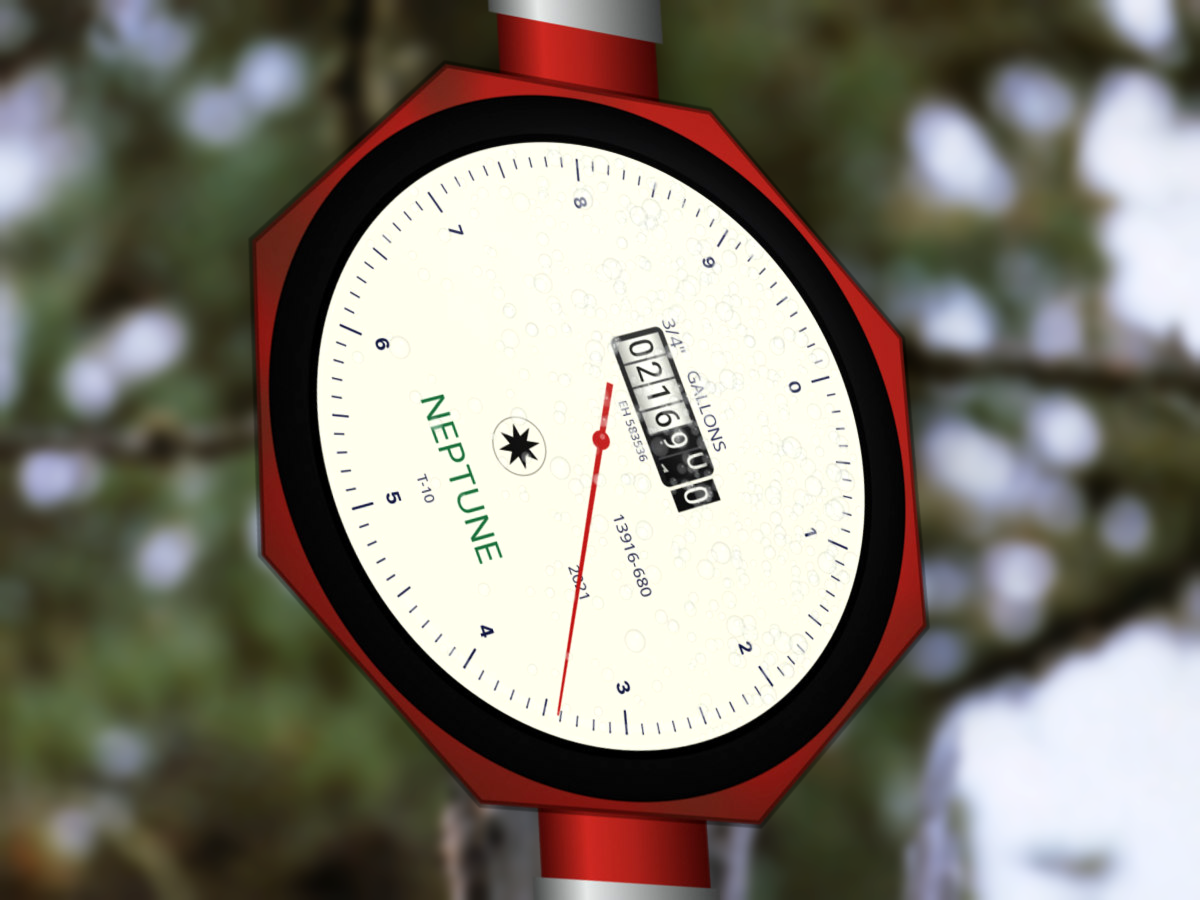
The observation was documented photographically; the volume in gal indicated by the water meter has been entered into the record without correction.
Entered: 216903.4 gal
